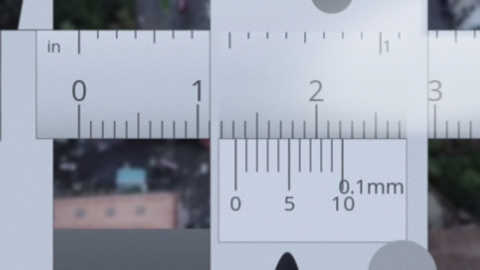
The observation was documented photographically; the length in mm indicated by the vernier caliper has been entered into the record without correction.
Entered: 13.2 mm
